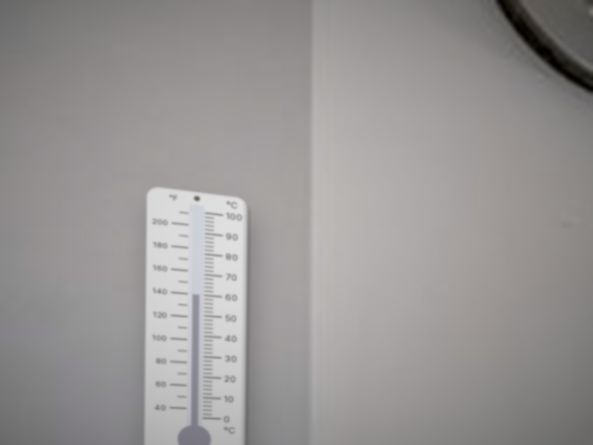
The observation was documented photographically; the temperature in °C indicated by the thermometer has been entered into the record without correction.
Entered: 60 °C
